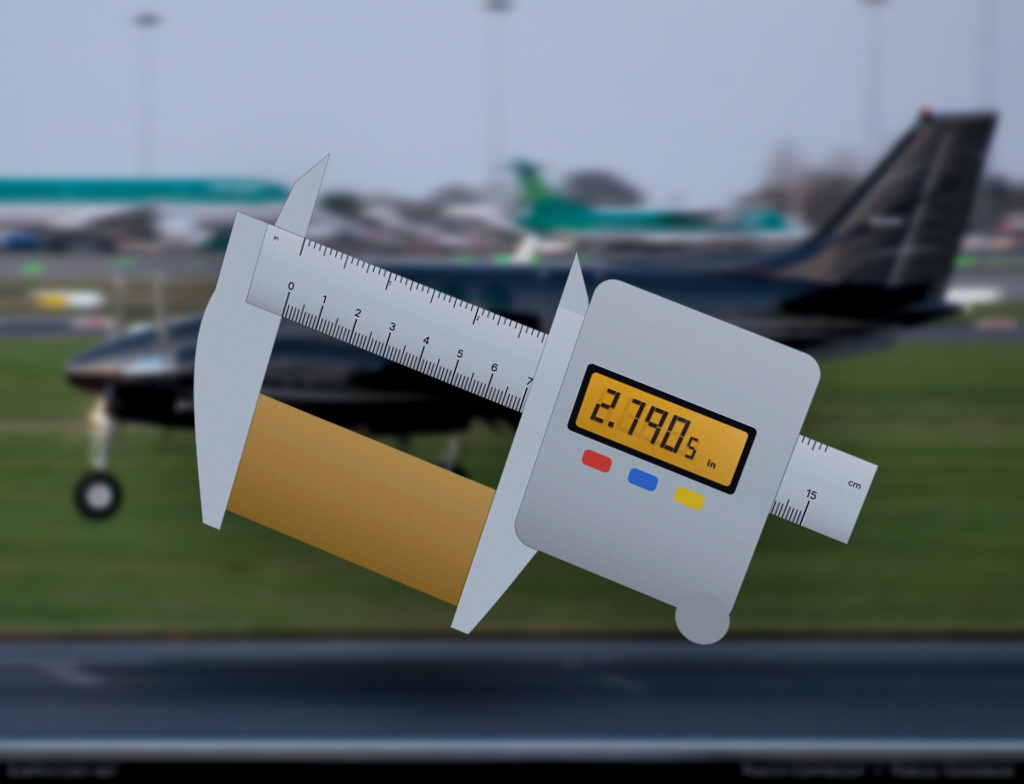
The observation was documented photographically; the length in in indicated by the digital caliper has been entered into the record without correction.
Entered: 2.7905 in
